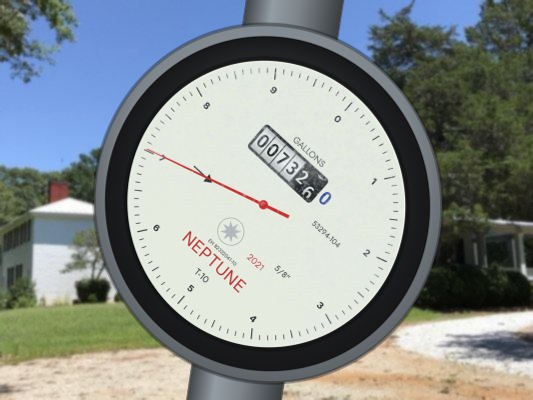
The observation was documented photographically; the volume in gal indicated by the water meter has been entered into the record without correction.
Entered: 73257.0 gal
